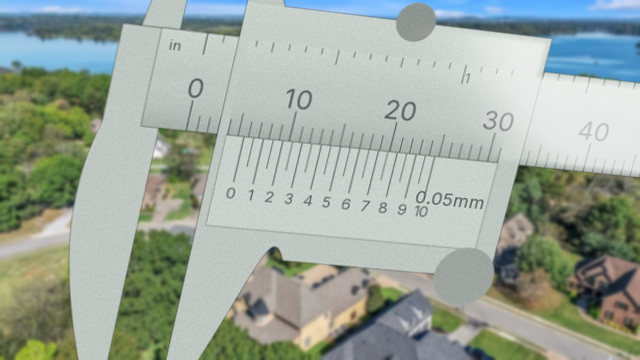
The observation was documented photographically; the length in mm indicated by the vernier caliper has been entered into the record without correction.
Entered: 5.6 mm
